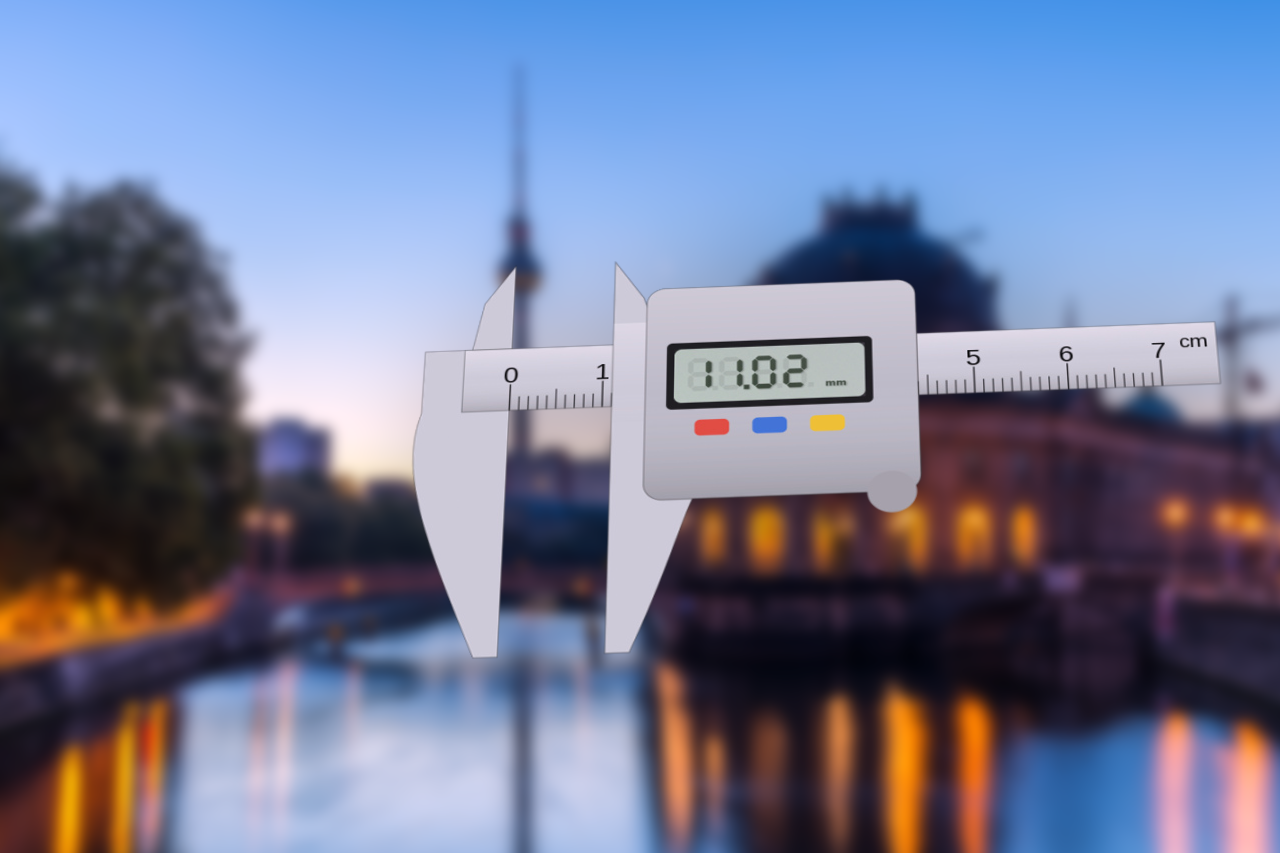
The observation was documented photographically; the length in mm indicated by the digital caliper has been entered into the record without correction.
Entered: 11.02 mm
